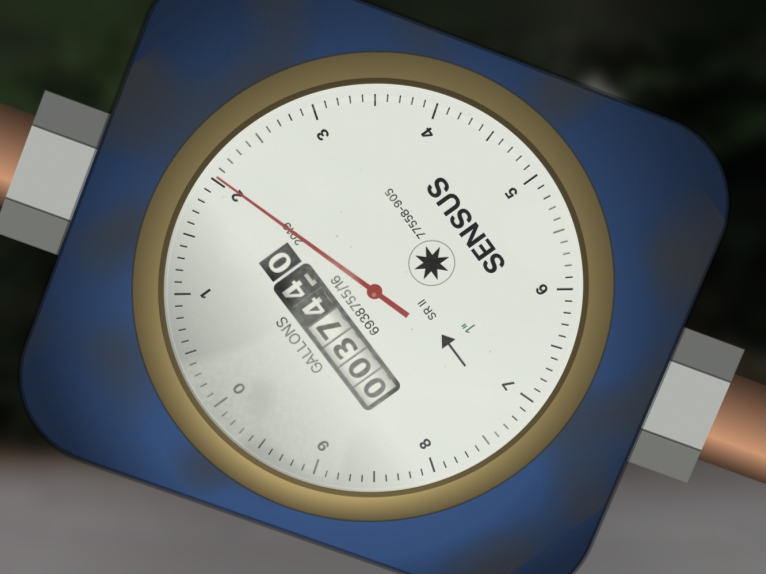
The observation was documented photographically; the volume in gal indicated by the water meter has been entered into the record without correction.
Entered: 37442.0 gal
